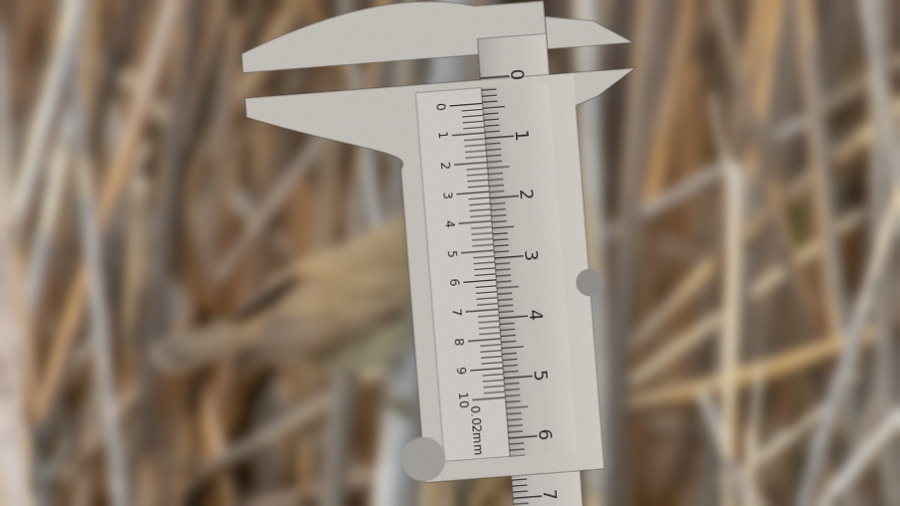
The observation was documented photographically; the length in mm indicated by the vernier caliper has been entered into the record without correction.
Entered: 4.2 mm
